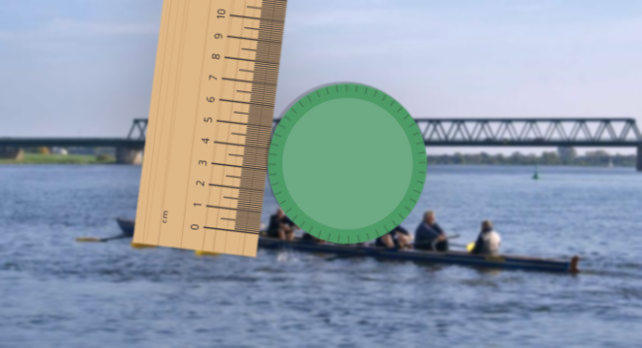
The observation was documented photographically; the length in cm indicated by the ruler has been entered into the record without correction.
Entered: 7.5 cm
